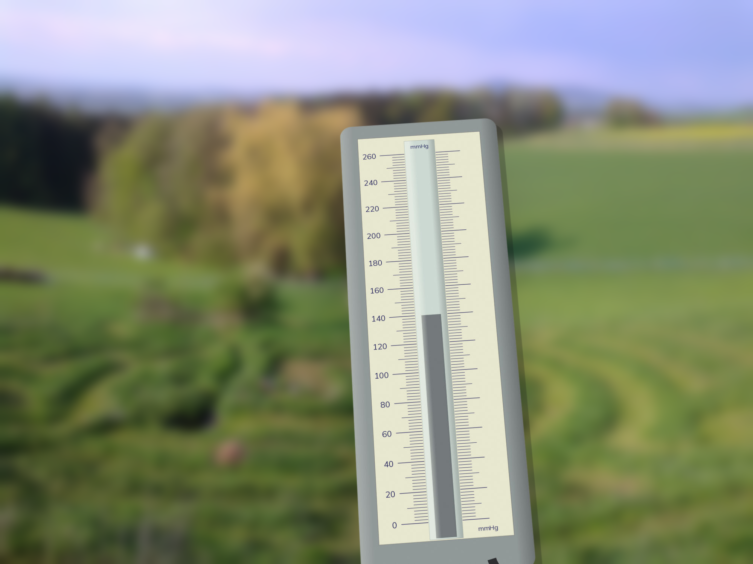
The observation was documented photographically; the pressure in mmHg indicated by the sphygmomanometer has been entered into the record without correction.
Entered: 140 mmHg
